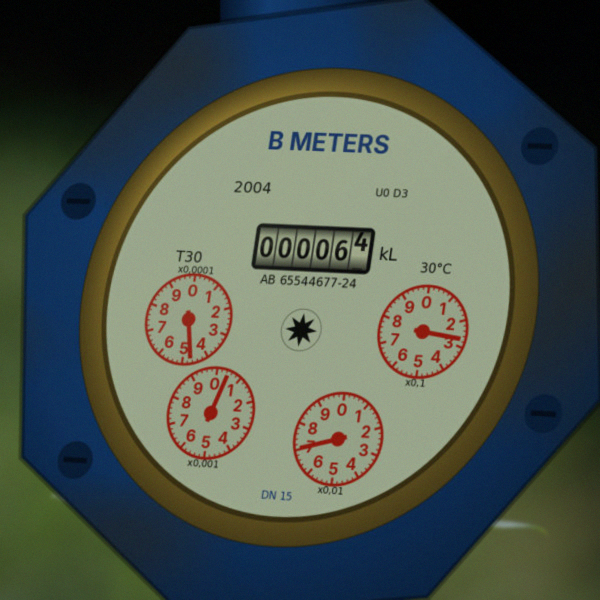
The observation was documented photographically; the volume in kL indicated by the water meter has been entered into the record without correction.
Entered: 64.2704 kL
